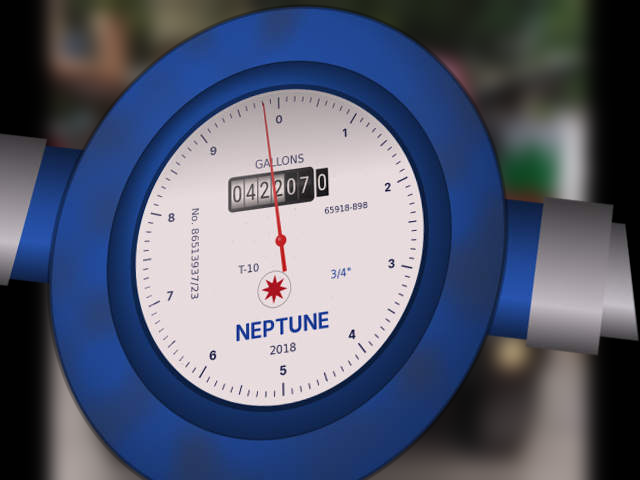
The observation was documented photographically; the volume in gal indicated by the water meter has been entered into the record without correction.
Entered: 422069.8 gal
